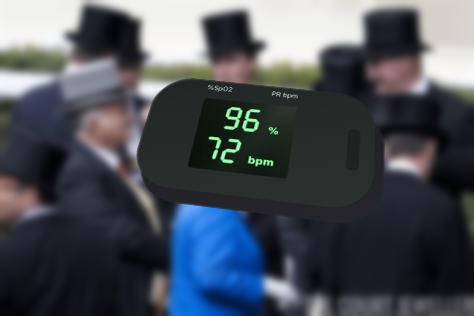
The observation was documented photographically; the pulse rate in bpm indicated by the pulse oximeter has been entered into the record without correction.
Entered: 72 bpm
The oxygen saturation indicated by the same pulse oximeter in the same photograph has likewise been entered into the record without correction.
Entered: 96 %
